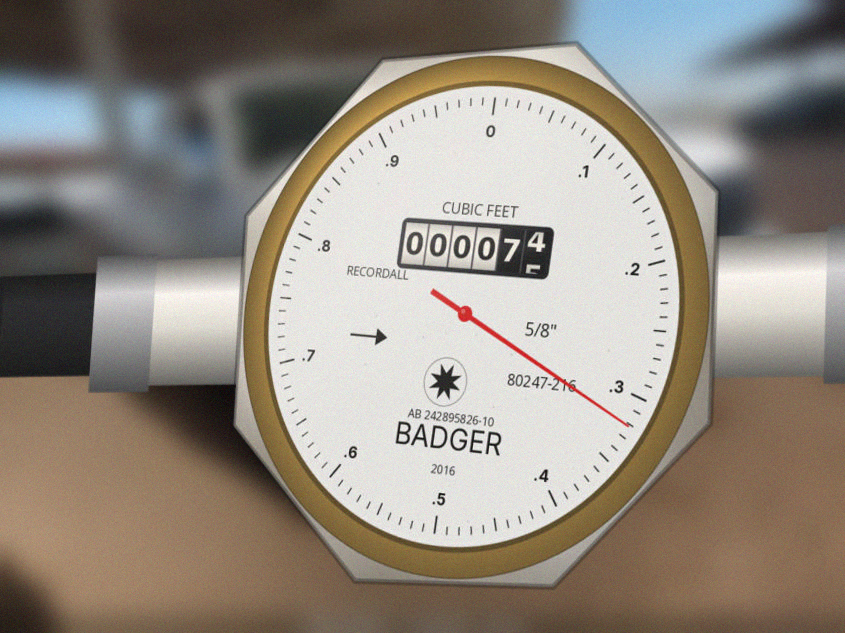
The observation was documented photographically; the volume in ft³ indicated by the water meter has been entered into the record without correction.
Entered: 74.32 ft³
